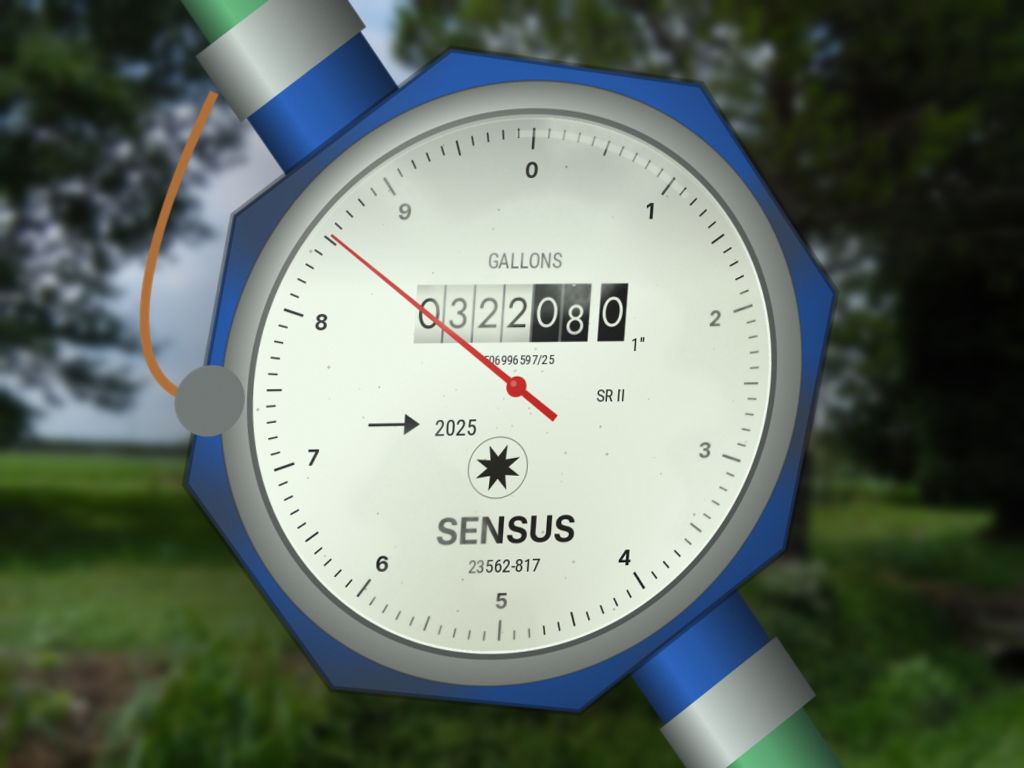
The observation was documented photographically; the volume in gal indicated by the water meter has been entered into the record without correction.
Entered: 322078.5 gal
